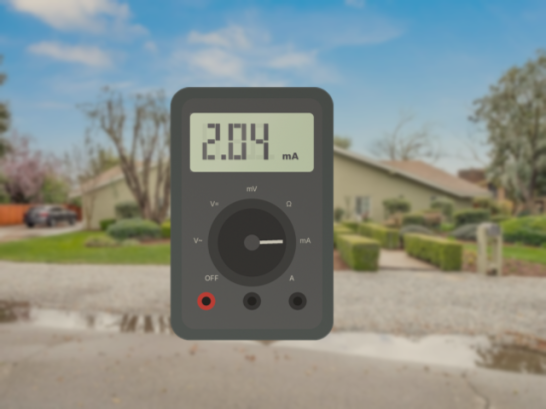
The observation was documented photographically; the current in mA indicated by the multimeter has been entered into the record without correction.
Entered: 2.04 mA
